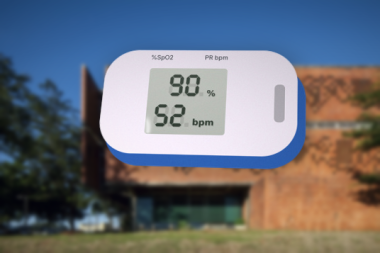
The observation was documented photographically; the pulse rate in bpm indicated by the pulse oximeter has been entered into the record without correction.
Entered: 52 bpm
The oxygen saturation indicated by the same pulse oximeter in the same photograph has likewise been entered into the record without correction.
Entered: 90 %
